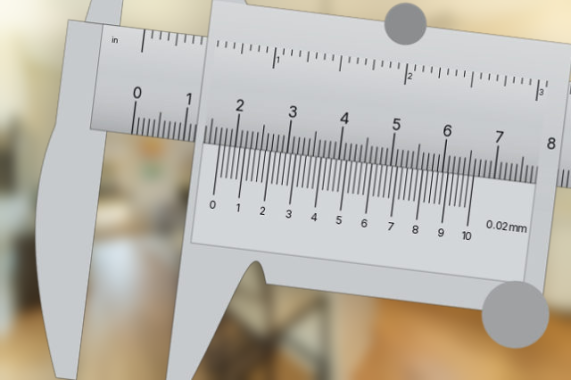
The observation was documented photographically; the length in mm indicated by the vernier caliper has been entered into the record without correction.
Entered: 17.0 mm
